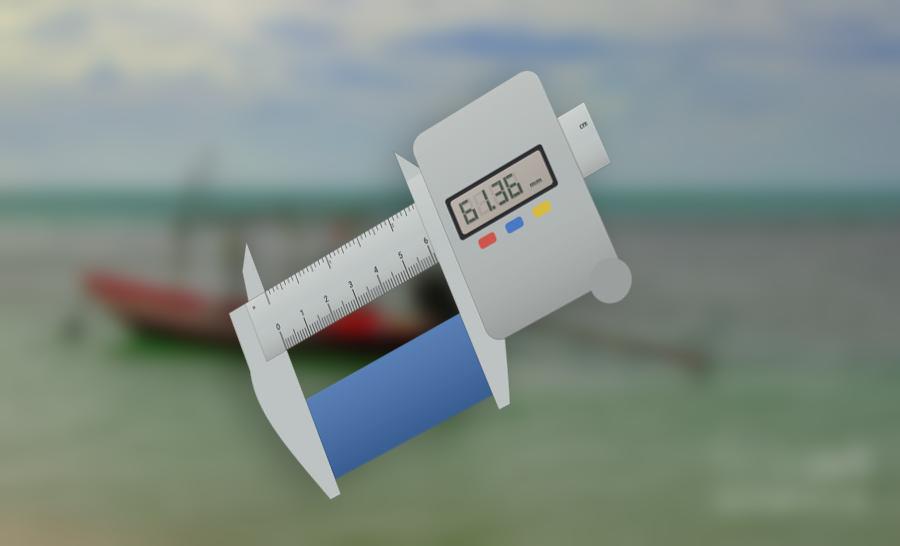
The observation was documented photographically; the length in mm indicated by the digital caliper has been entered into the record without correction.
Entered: 61.36 mm
